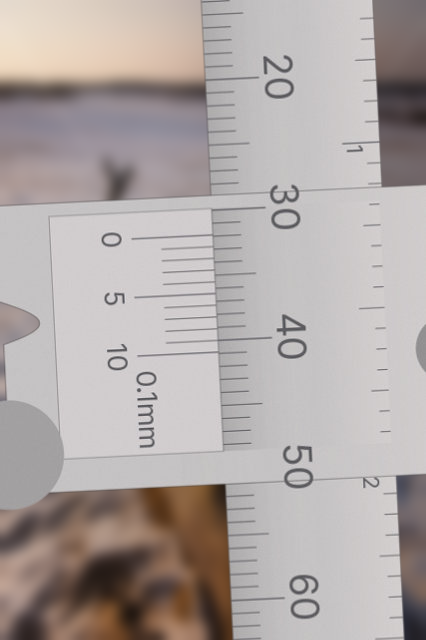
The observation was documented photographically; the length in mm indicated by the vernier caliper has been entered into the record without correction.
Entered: 31.9 mm
